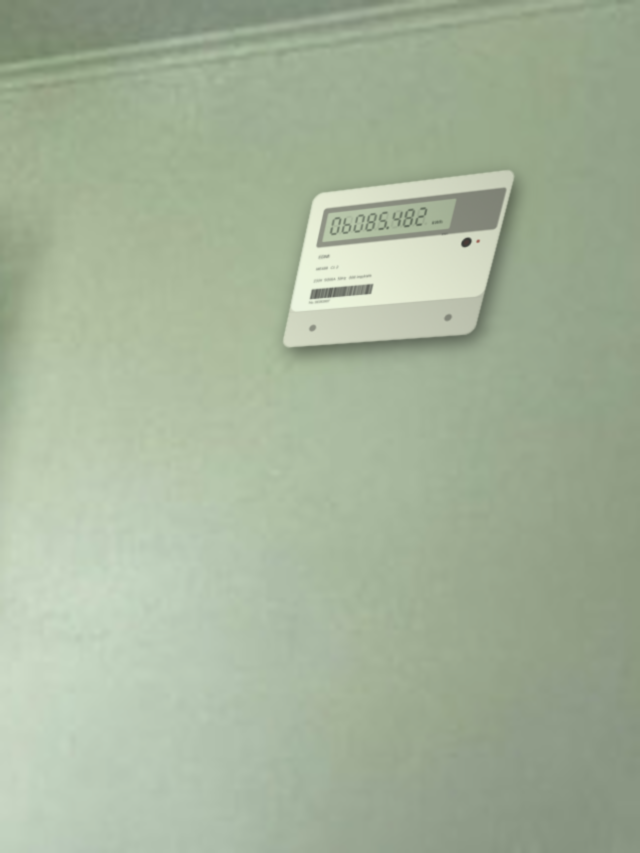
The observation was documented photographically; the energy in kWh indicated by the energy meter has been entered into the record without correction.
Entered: 6085.482 kWh
